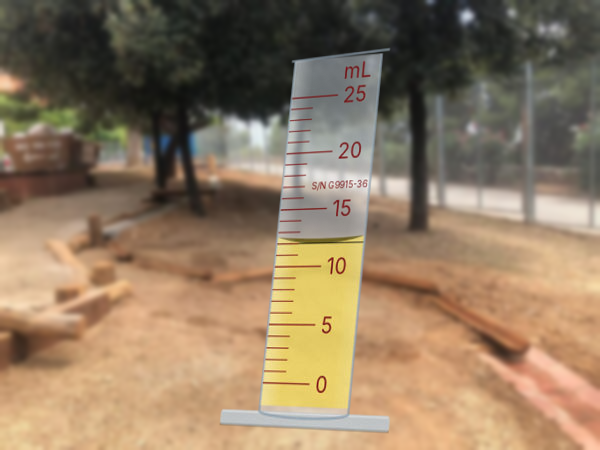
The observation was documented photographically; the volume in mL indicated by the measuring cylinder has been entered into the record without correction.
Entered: 12 mL
